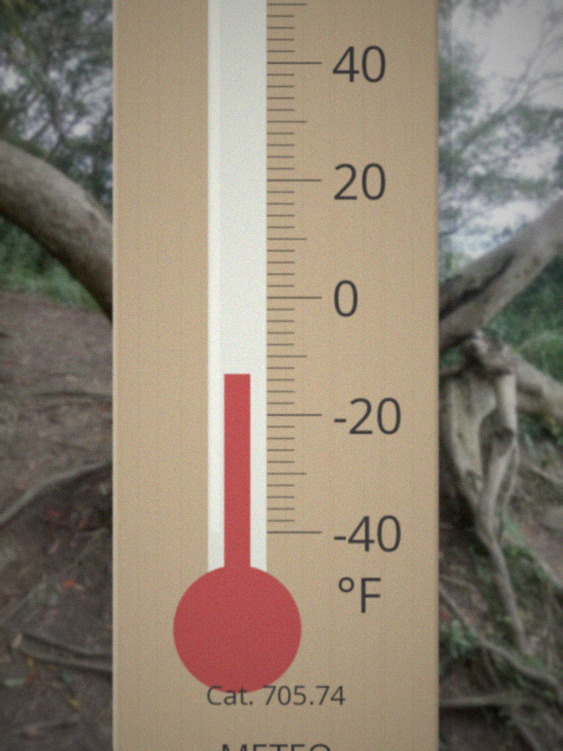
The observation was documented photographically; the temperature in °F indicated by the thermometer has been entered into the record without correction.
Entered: -13 °F
